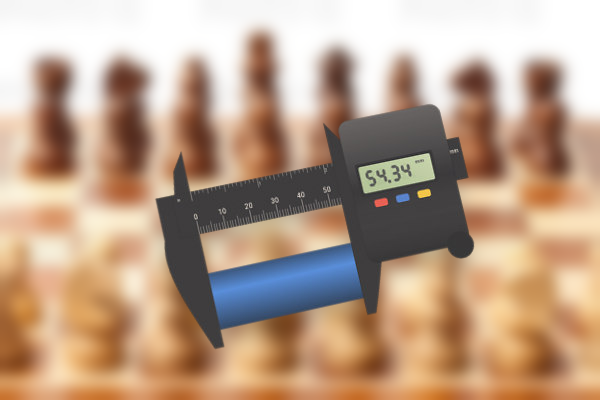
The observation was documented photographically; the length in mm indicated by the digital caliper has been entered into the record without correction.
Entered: 54.34 mm
